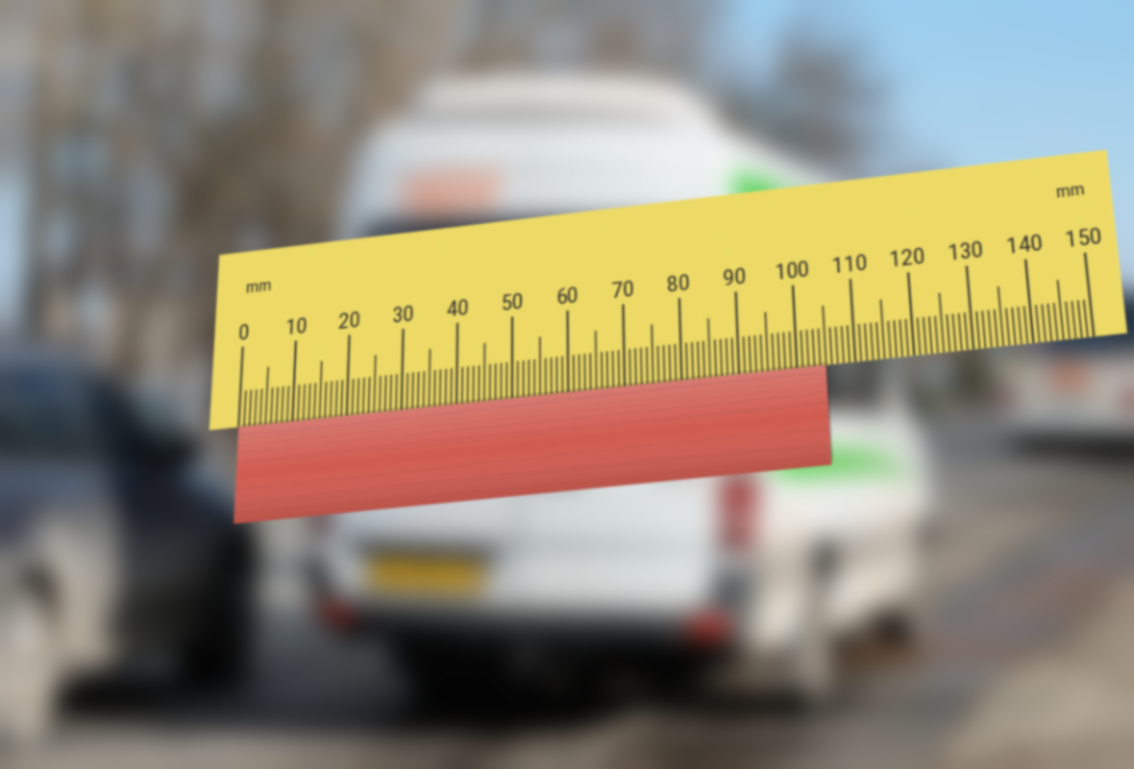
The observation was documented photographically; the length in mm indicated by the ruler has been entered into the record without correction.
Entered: 105 mm
